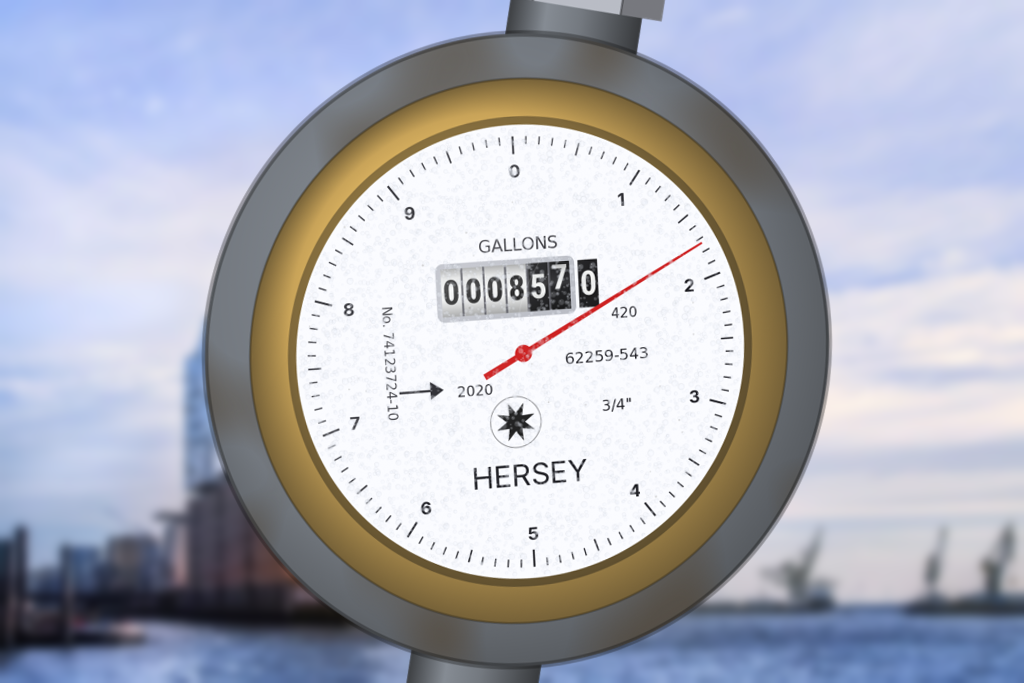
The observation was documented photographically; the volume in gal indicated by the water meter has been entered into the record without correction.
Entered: 8571.7 gal
